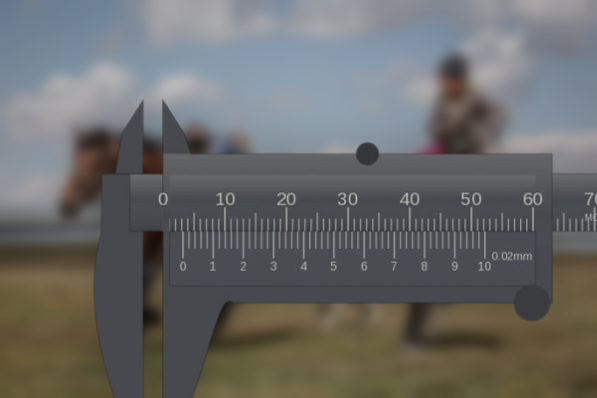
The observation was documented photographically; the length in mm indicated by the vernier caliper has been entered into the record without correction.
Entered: 3.2 mm
